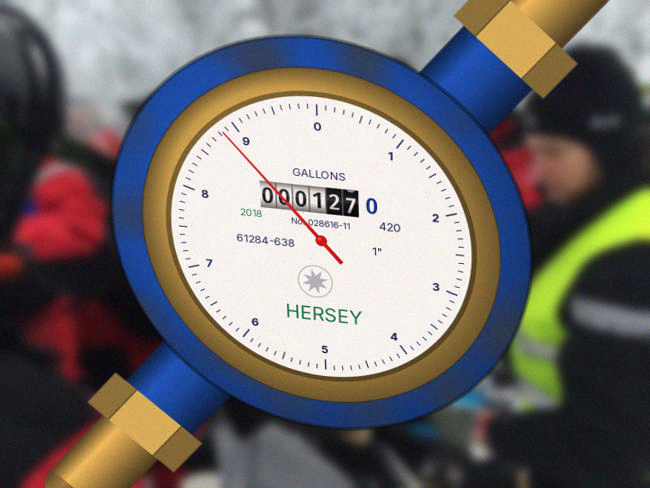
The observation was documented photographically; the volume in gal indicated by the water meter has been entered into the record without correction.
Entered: 1268.8 gal
